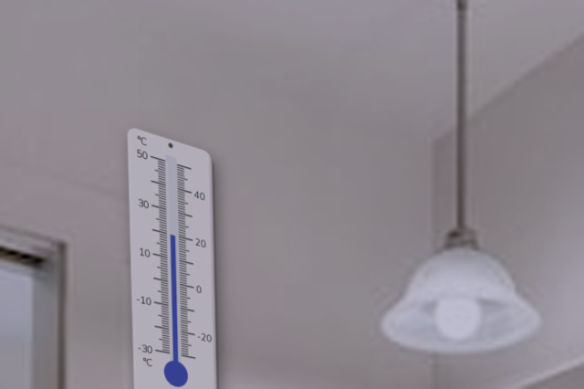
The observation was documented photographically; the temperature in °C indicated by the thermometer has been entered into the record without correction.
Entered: 20 °C
